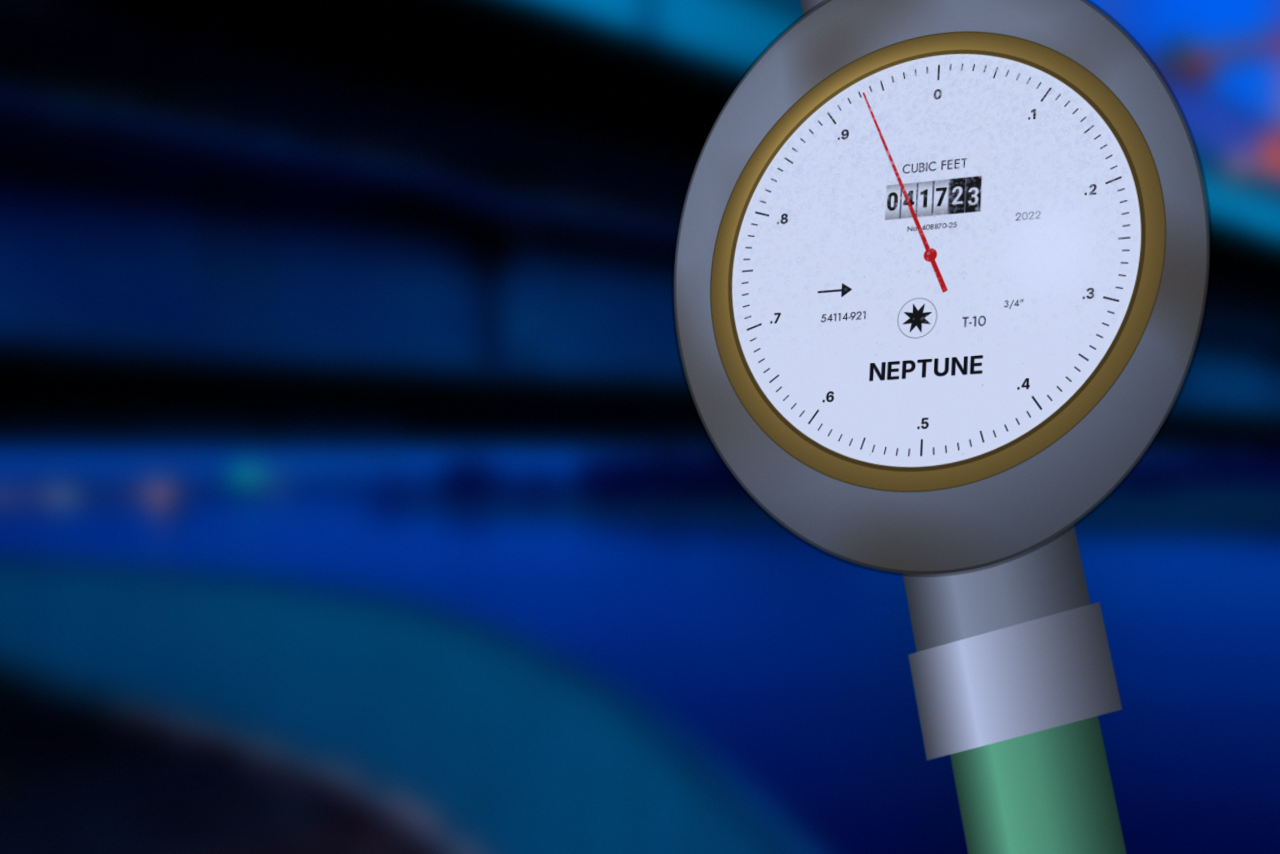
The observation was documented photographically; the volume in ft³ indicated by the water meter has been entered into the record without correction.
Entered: 41722.93 ft³
